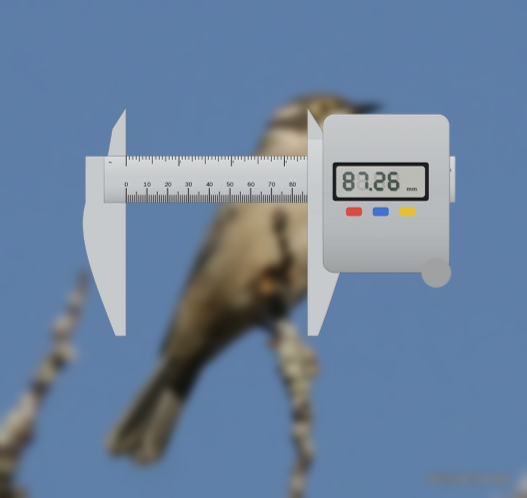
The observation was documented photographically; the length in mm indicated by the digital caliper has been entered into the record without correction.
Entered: 87.26 mm
